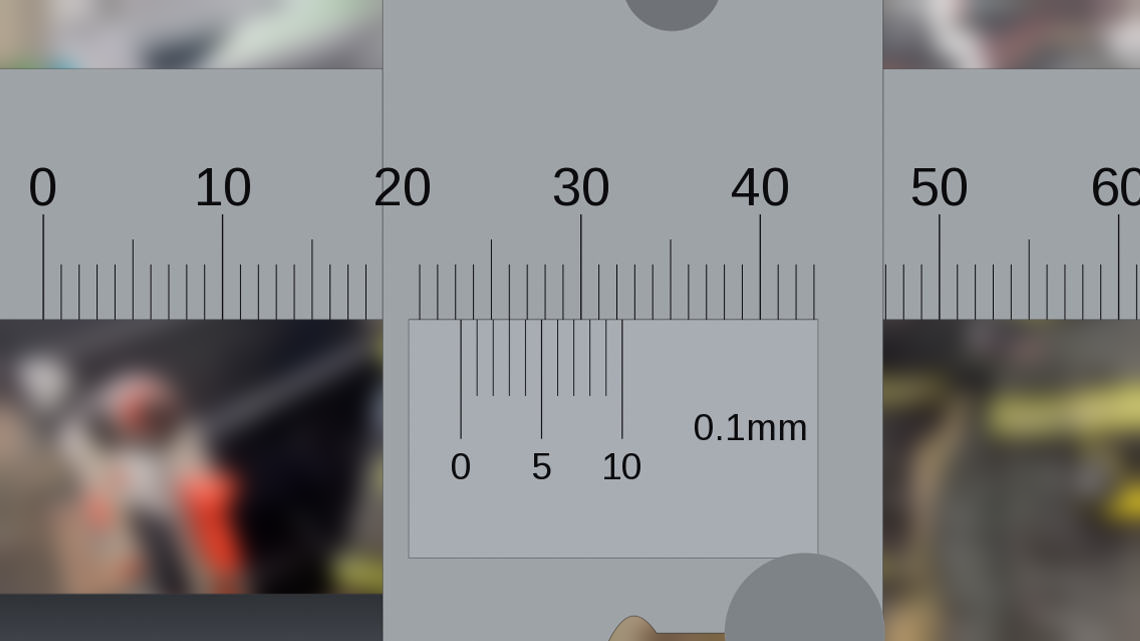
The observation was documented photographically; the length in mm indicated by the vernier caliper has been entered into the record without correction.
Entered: 23.3 mm
